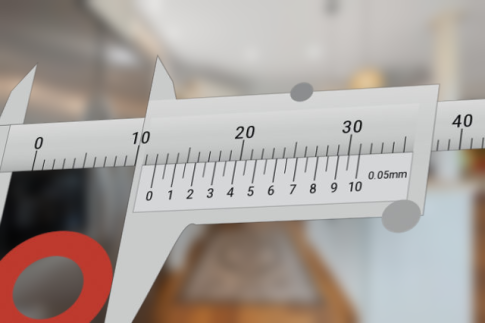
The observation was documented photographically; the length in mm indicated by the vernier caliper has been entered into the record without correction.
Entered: 12.0 mm
